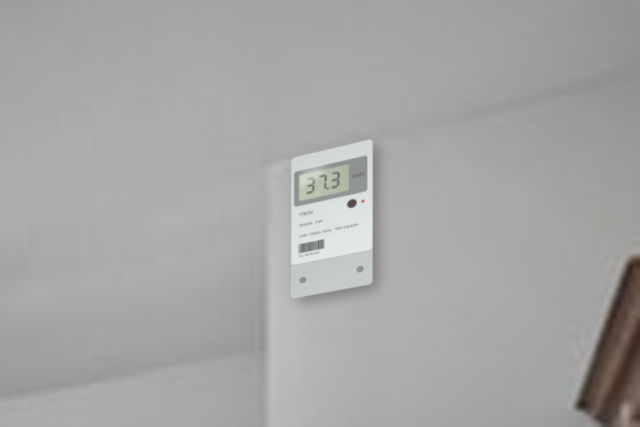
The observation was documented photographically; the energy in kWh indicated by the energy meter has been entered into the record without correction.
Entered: 37.3 kWh
